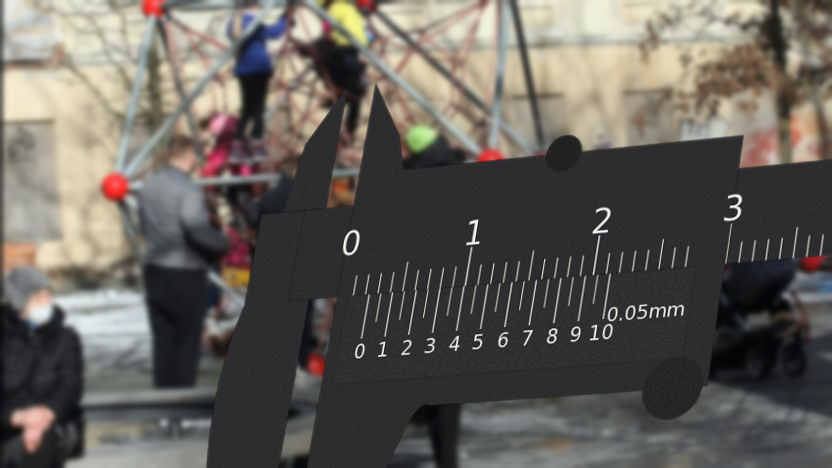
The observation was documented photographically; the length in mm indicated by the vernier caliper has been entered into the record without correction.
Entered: 2.3 mm
